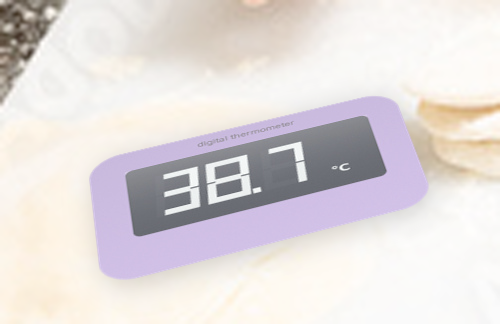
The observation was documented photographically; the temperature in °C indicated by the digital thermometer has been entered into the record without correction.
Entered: 38.7 °C
